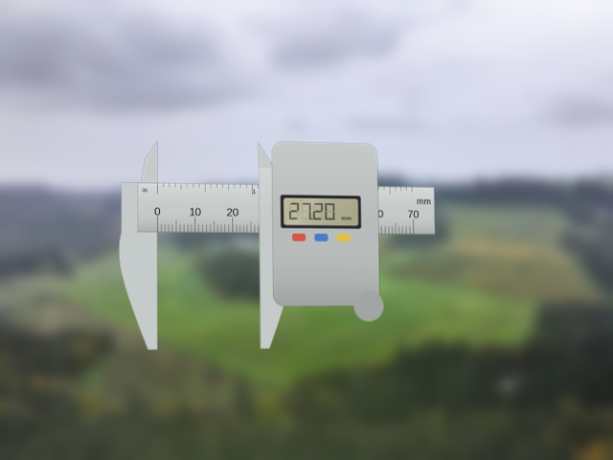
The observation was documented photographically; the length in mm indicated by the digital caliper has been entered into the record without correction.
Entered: 27.20 mm
